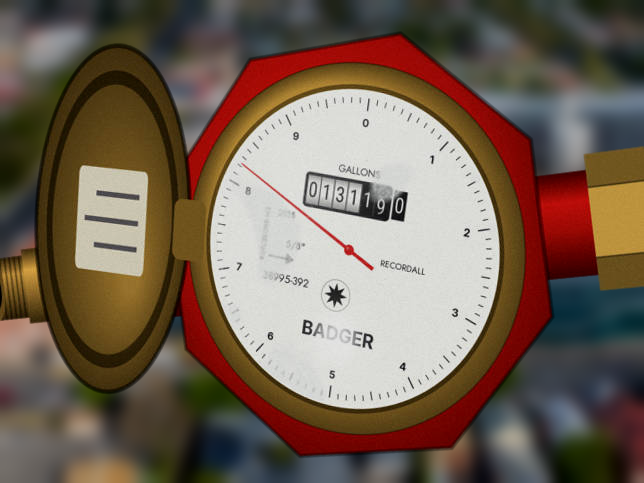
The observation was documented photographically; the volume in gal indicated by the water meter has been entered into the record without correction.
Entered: 131188.2 gal
